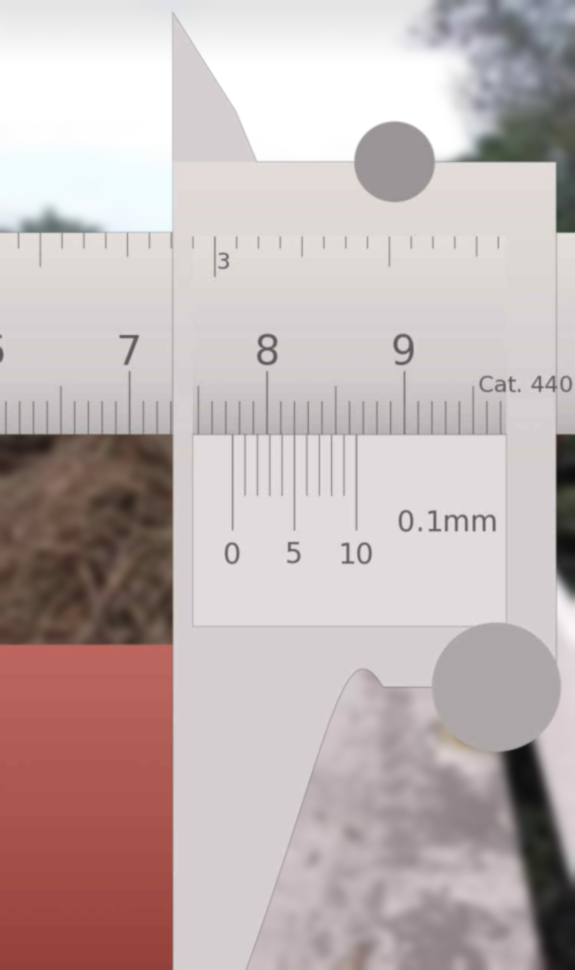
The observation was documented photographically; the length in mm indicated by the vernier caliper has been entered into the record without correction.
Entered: 77.5 mm
